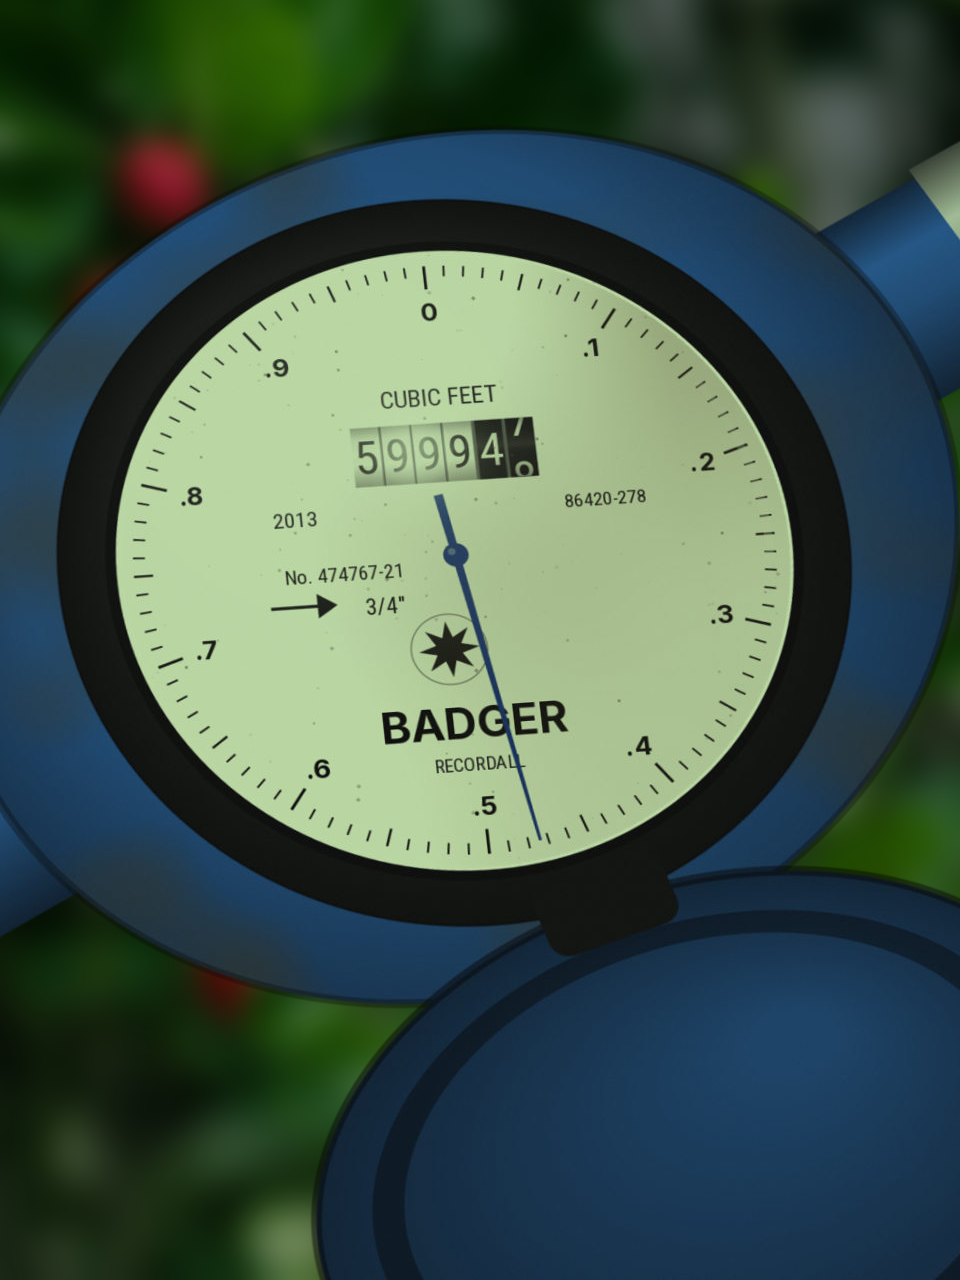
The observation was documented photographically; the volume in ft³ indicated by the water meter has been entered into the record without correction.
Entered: 599947.47 ft³
